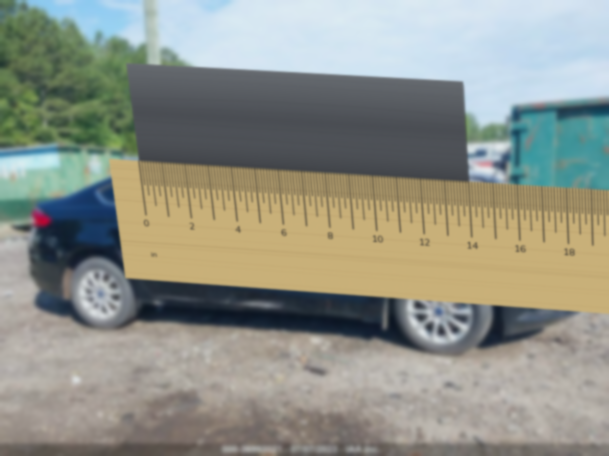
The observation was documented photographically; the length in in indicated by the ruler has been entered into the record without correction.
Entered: 14 in
